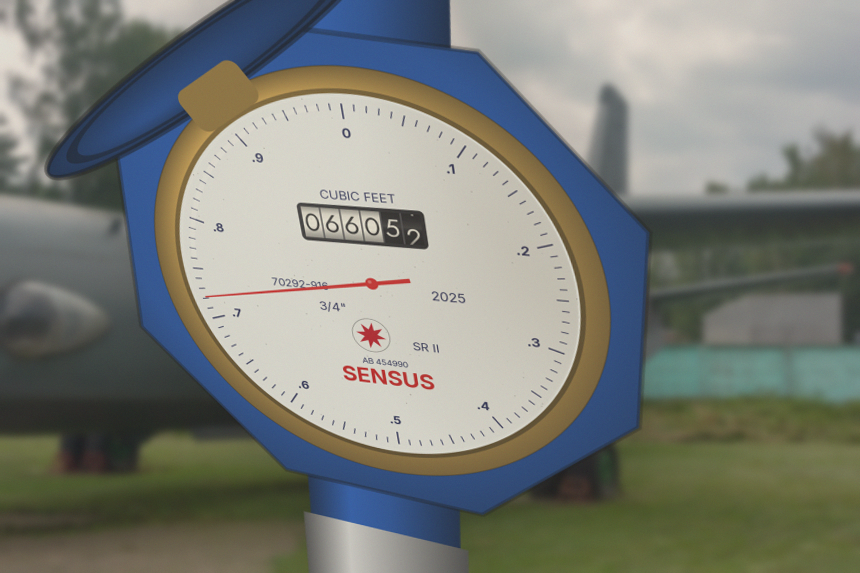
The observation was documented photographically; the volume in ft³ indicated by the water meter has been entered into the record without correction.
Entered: 66051.72 ft³
